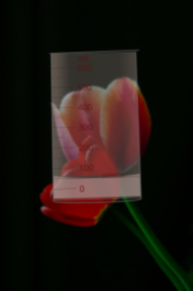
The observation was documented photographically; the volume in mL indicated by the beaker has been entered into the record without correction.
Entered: 50 mL
